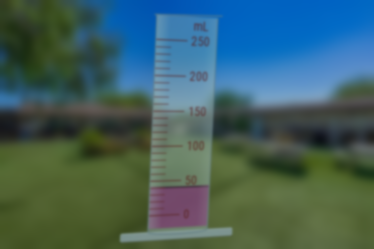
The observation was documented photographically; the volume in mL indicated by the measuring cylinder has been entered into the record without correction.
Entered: 40 mL
